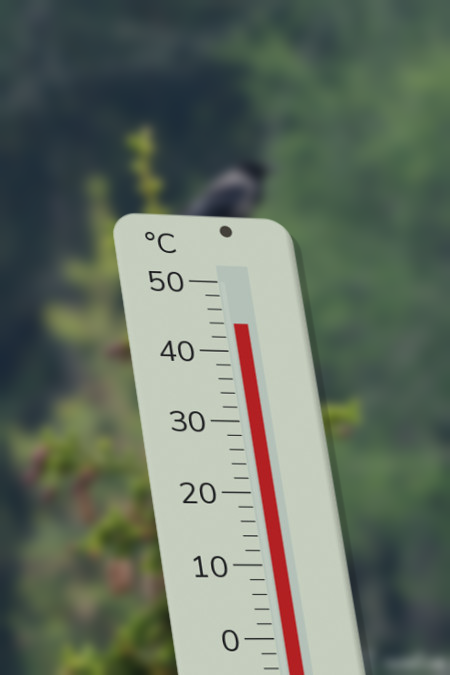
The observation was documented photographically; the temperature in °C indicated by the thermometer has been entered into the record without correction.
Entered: 44 °C
